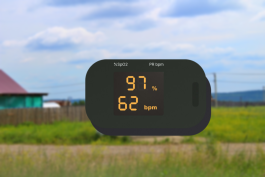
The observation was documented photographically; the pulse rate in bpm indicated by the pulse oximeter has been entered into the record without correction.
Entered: 62 bpm
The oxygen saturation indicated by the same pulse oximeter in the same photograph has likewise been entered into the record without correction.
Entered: 97 %
